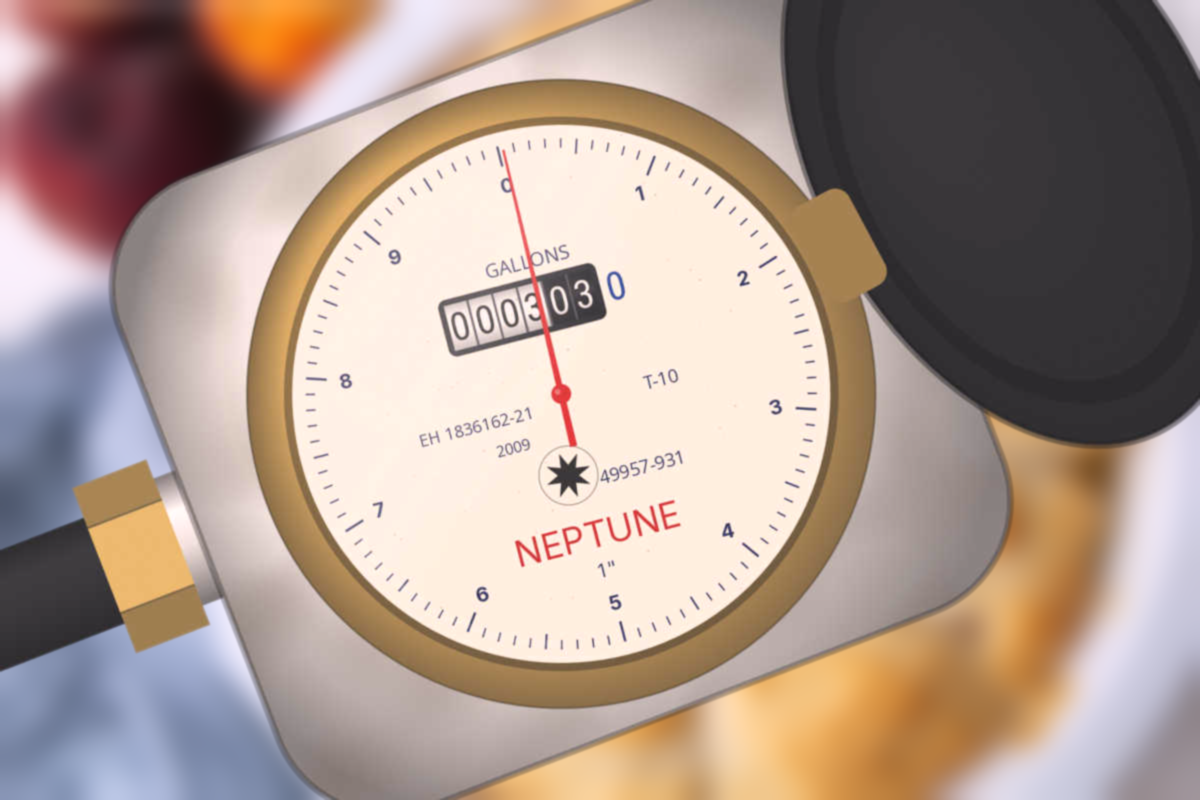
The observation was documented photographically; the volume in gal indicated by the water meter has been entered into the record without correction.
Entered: 3030.0 gal
